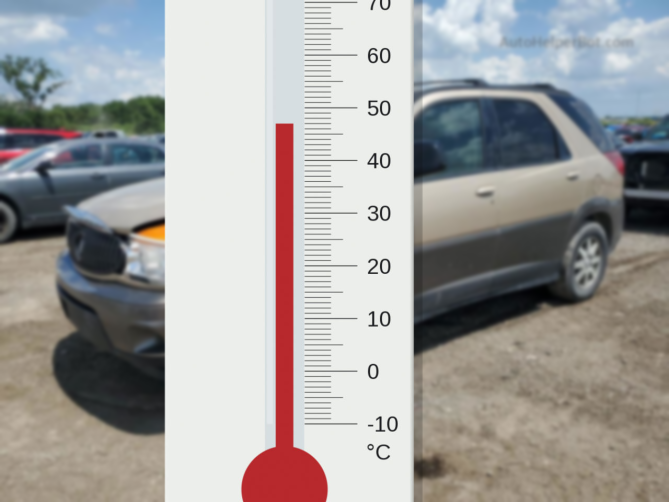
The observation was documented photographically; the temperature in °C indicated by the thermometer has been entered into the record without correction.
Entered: 47 °C
